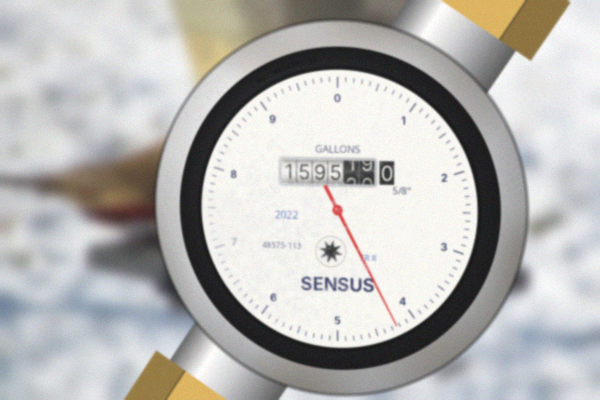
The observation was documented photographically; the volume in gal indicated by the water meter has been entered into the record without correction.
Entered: 1595194.2 gal
